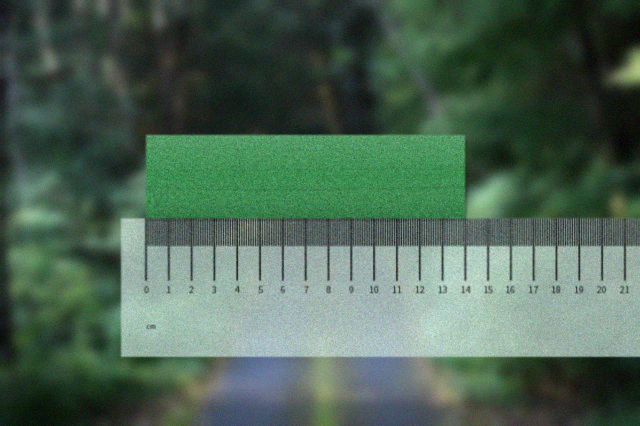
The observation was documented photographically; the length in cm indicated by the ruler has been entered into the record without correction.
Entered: 14 cm
